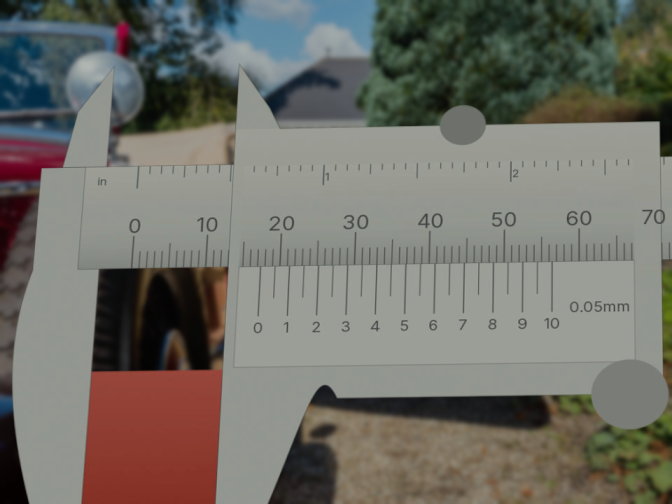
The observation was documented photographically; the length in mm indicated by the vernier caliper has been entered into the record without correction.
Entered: 17.4 mm
